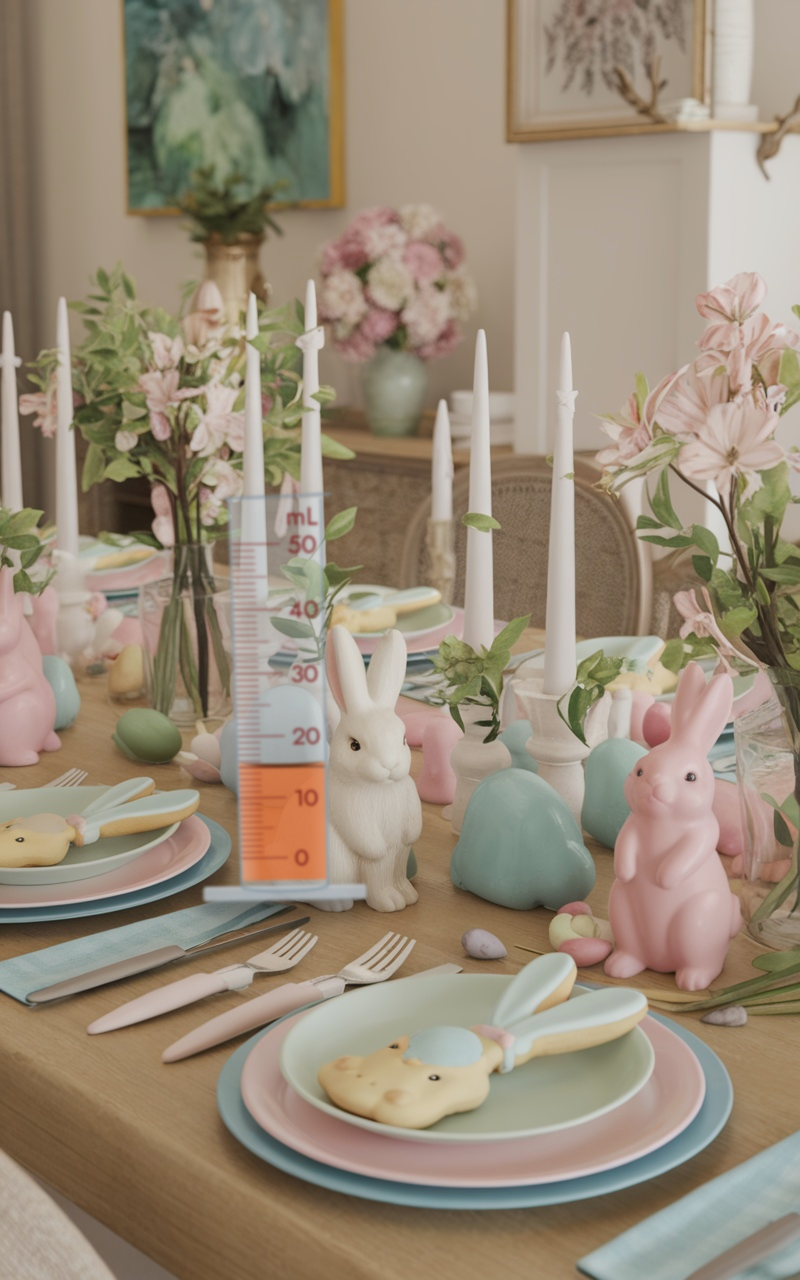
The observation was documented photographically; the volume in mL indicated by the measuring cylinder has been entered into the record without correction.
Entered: 15 mL
